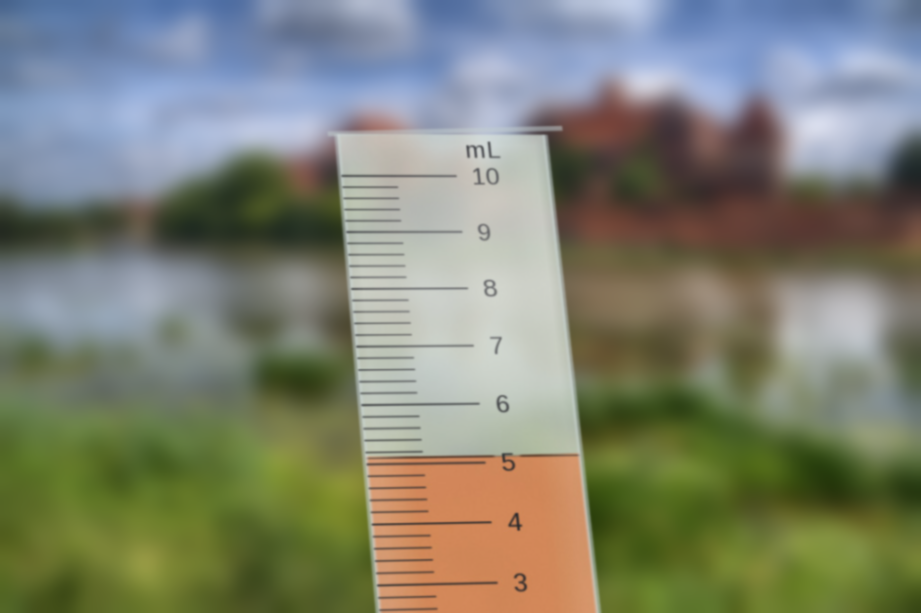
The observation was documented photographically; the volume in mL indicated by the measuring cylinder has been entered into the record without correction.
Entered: 5.1 mL
